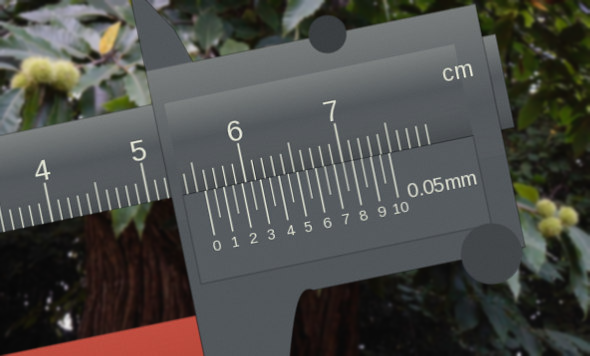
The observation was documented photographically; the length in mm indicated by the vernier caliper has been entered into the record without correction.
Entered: 55.8 mm
